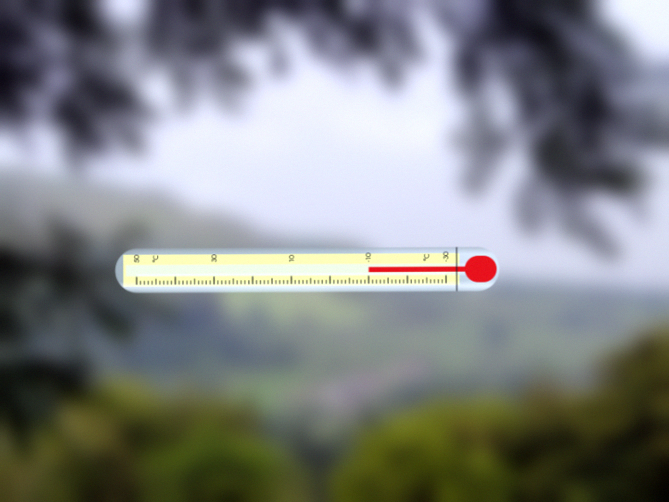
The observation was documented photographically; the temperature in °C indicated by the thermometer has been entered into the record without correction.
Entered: -10 °C
